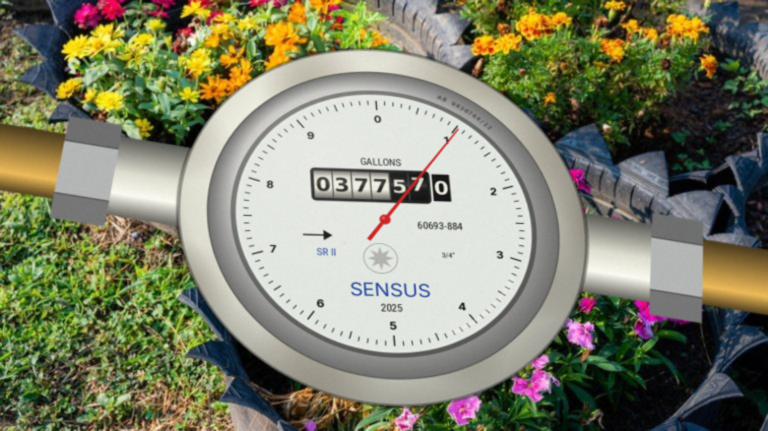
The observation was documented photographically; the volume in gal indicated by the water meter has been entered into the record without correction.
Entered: 377571.0 gal
